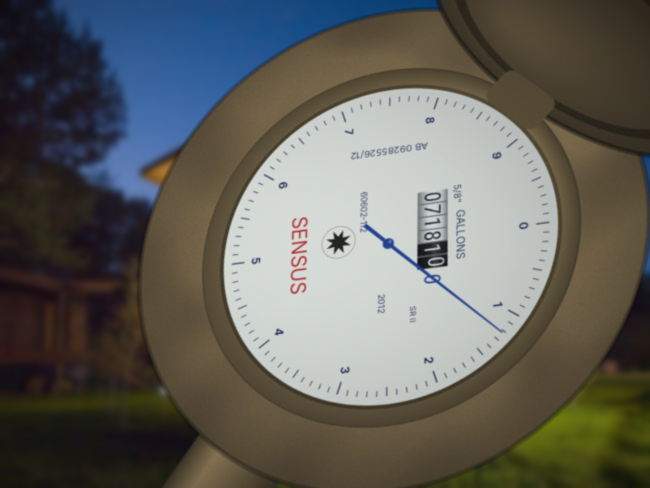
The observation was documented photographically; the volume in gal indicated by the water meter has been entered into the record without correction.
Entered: 718101.2 gal
